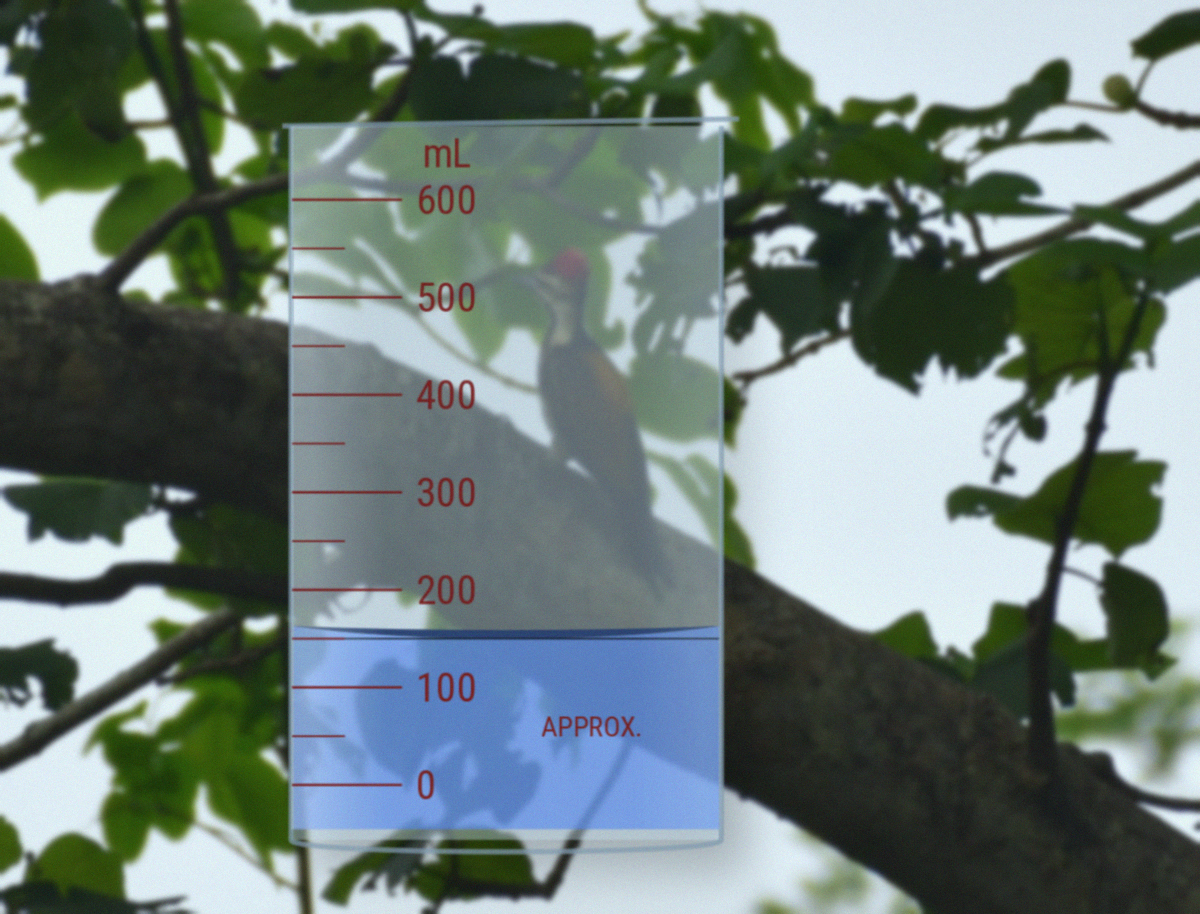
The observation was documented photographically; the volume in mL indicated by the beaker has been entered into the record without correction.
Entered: 150 mL
